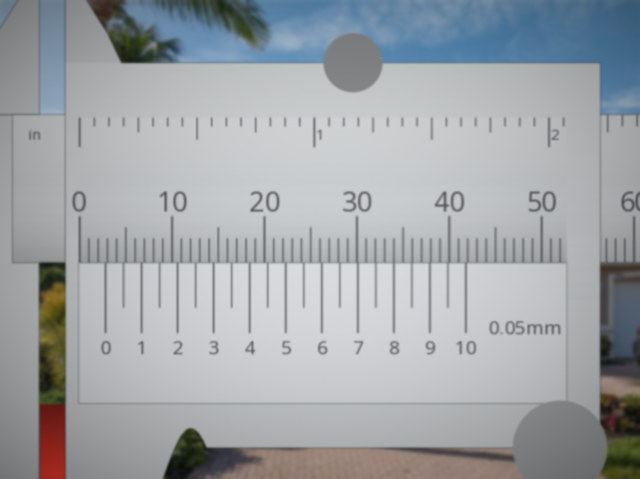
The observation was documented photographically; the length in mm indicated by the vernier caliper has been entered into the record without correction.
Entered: 2.8 mm
